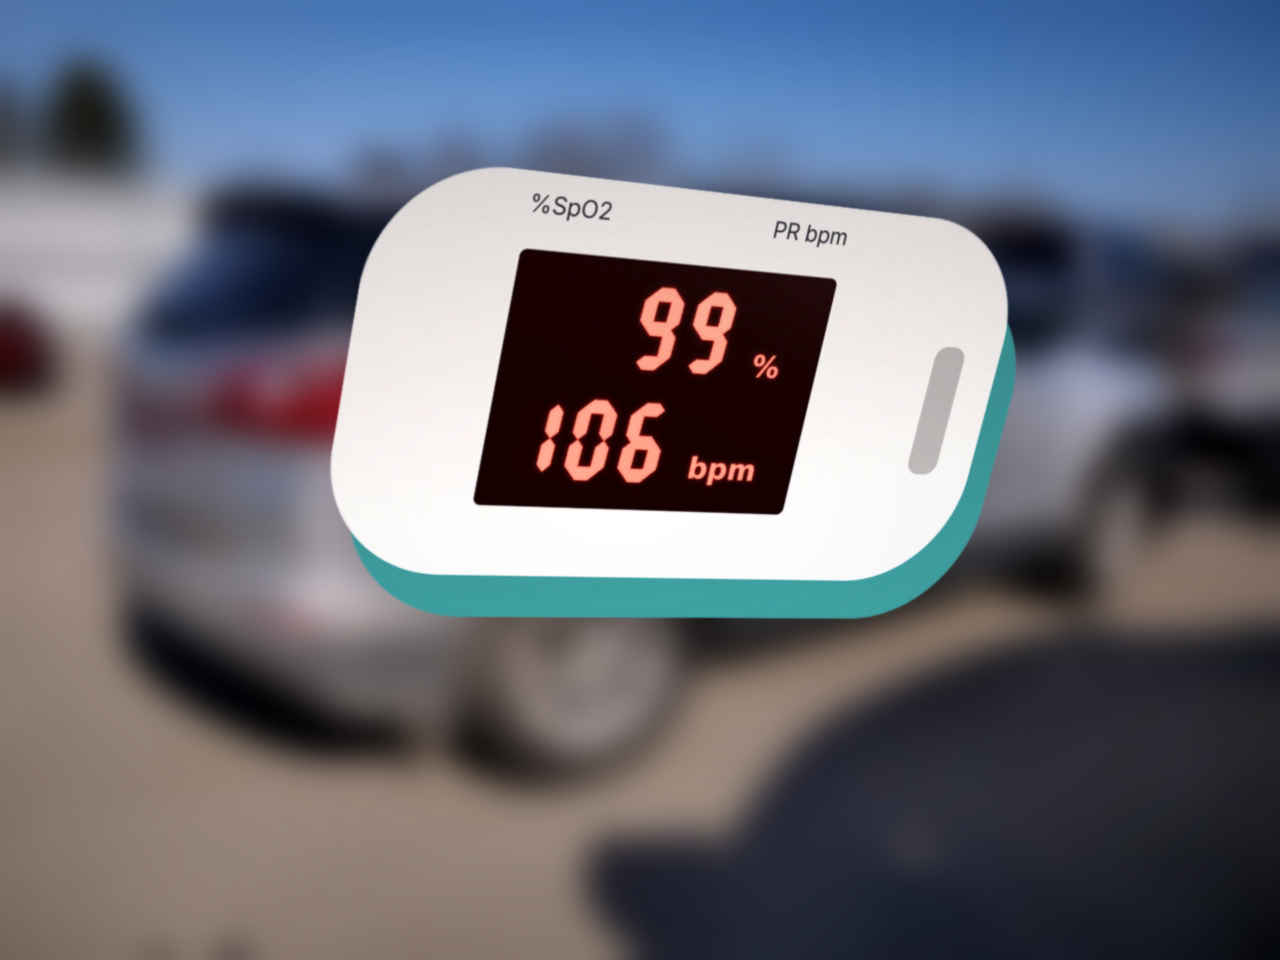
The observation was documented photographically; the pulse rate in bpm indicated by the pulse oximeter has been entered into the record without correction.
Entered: 106 bpm
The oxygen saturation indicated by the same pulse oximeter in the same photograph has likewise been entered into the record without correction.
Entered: 99 %
